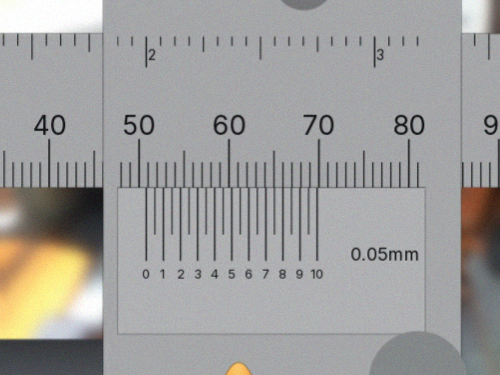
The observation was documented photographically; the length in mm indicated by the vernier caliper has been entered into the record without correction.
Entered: 50.8 mm
